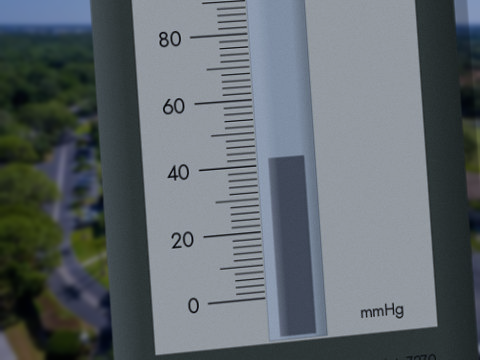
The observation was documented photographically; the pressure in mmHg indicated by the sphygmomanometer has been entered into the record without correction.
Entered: 42 mmHg
